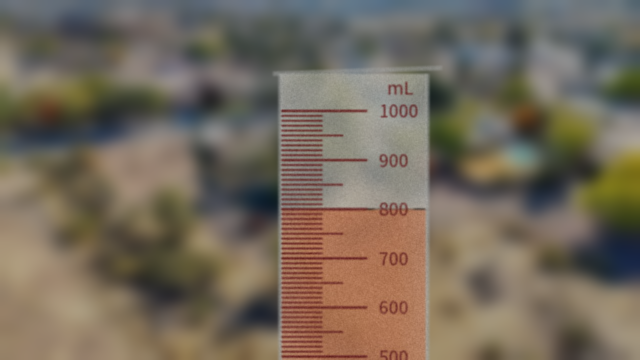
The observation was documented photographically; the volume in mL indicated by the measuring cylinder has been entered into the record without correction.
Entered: 800 mL
